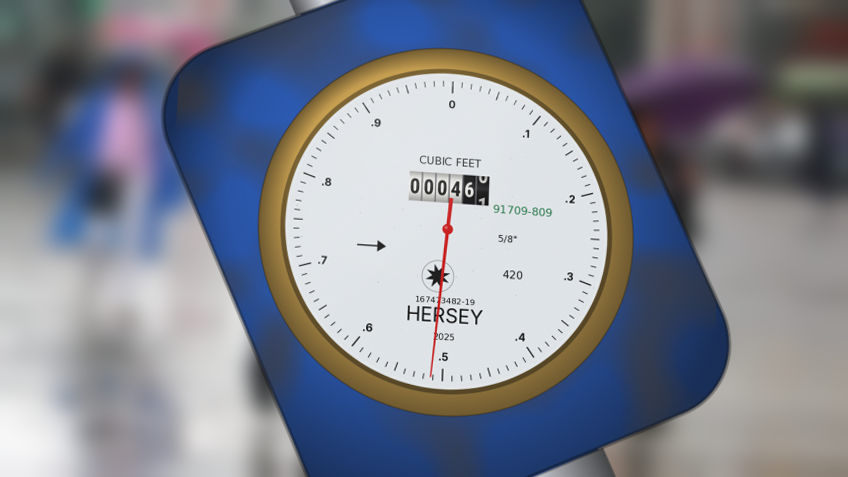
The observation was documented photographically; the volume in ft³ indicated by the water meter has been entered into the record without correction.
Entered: 460.51 ft³
